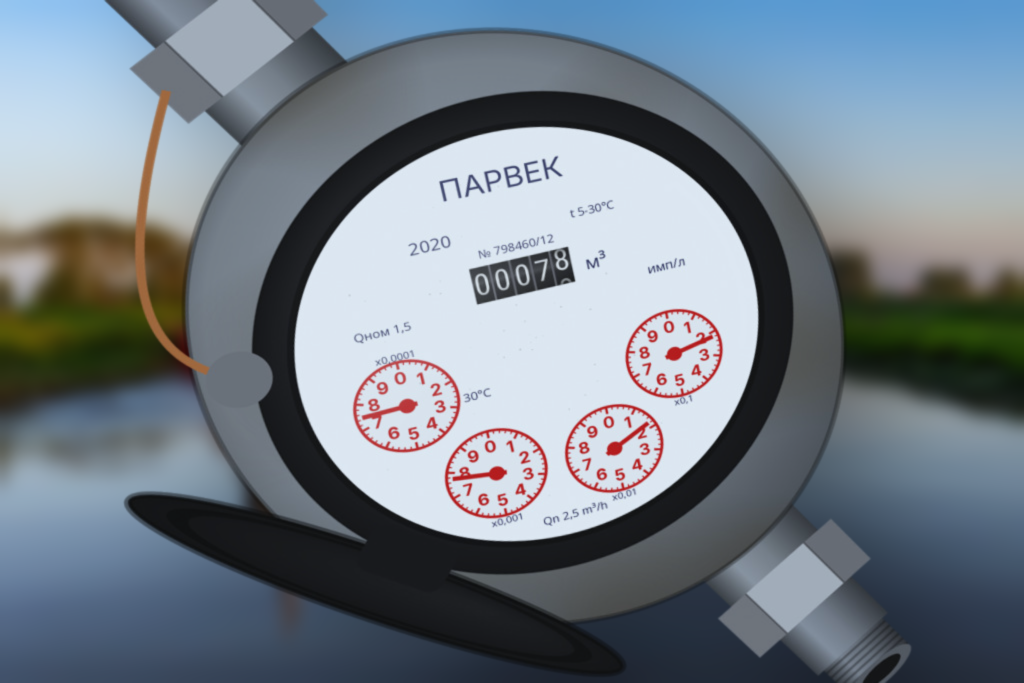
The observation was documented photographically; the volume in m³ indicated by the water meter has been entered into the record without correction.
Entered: 78.2177 m³
